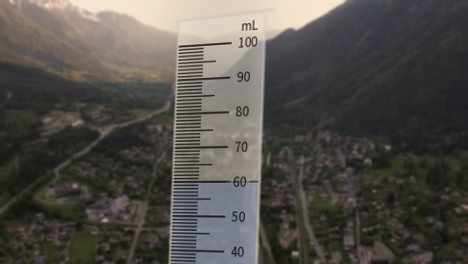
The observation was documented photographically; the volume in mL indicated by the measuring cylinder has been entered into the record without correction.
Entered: 60 mL
